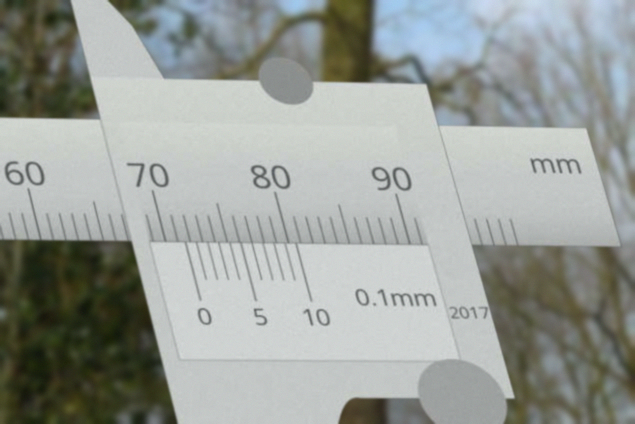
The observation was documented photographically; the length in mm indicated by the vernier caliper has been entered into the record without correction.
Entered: 71.6 mm
